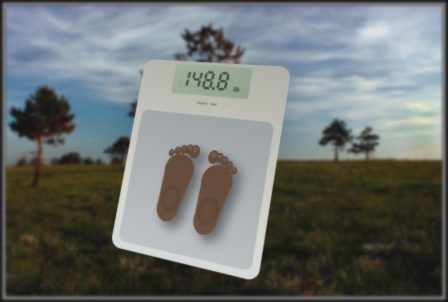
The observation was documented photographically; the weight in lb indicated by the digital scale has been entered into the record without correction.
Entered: 148.8 lb
